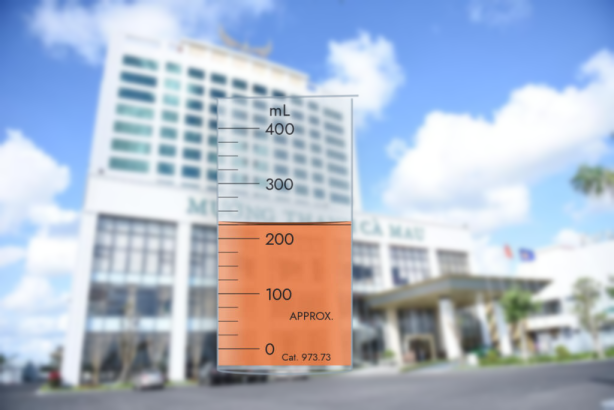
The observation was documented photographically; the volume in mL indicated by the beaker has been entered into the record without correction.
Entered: 225 mL
